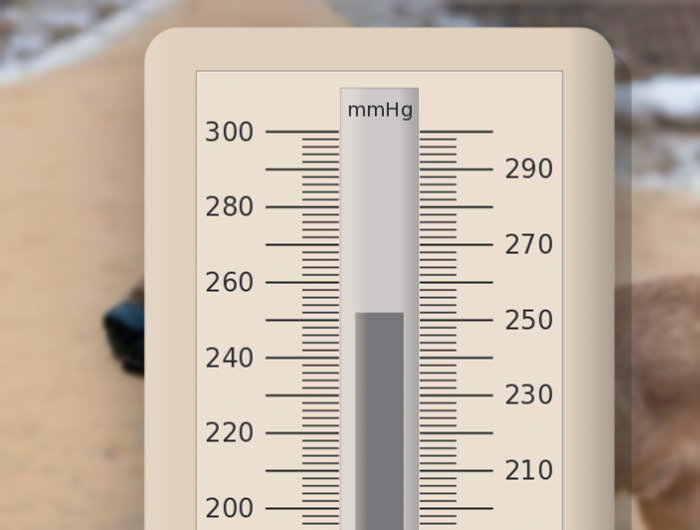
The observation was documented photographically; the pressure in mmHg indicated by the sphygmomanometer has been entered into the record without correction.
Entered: 252 mmHg
